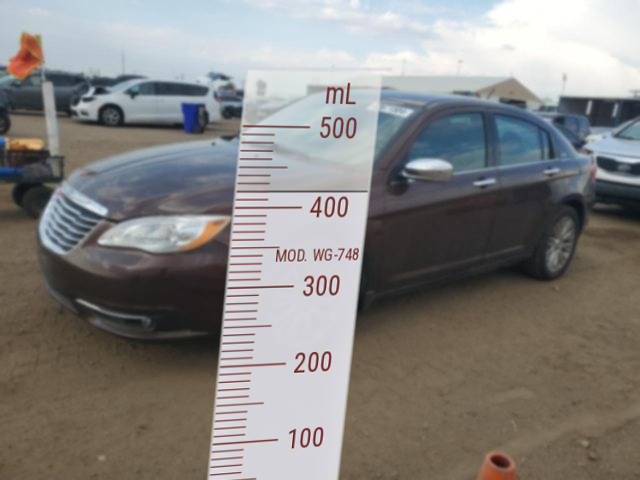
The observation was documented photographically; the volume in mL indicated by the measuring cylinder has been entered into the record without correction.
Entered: 420 mL
